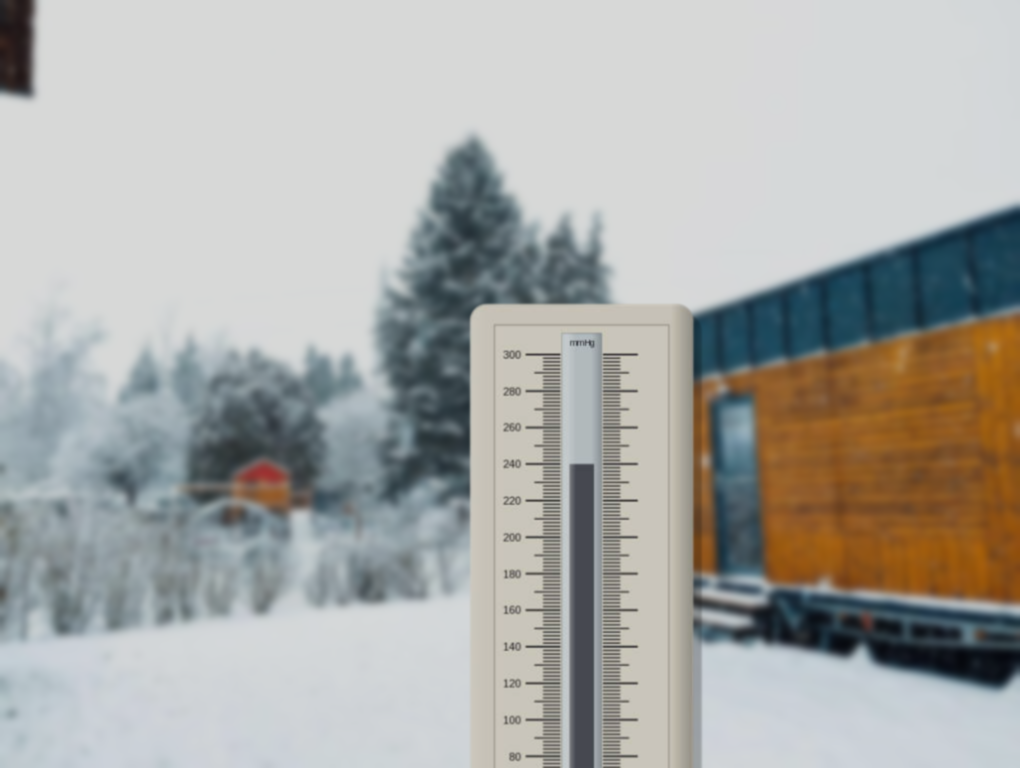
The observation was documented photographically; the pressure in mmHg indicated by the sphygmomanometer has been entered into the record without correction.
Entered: 240 mmHg
